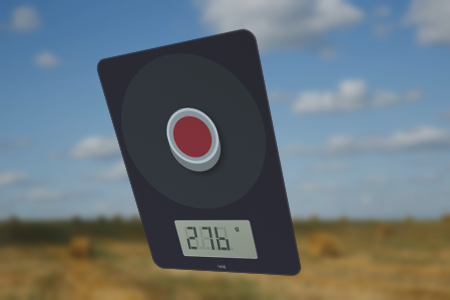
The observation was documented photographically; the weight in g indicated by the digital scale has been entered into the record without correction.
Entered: 276 g
